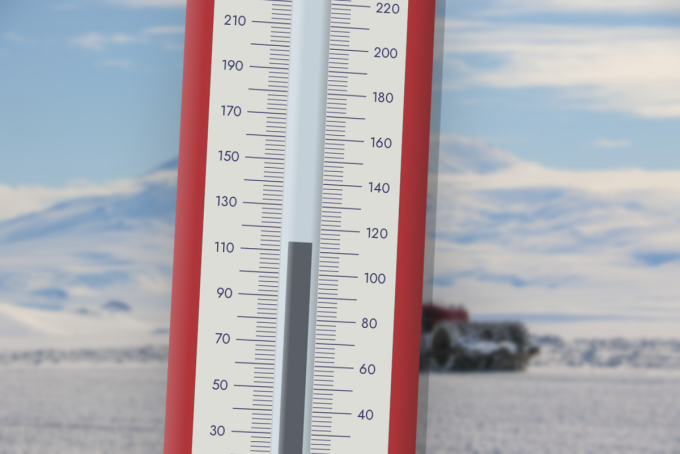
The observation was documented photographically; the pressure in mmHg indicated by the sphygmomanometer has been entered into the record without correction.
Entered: 114 mmHg
